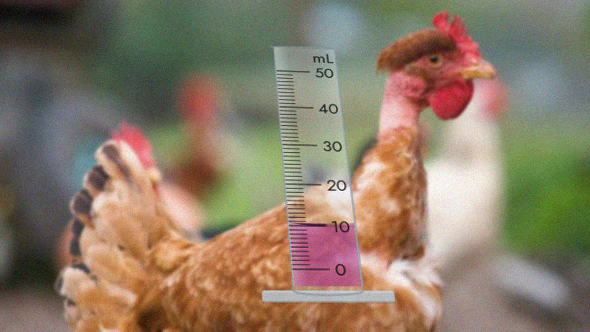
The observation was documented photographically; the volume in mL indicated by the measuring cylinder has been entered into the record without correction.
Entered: 10 mL
